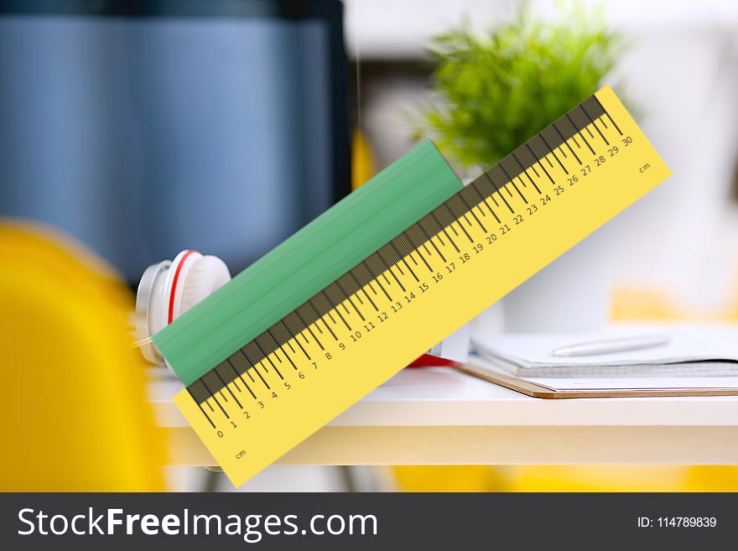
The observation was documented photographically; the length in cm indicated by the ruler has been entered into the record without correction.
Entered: 20.5 cm
